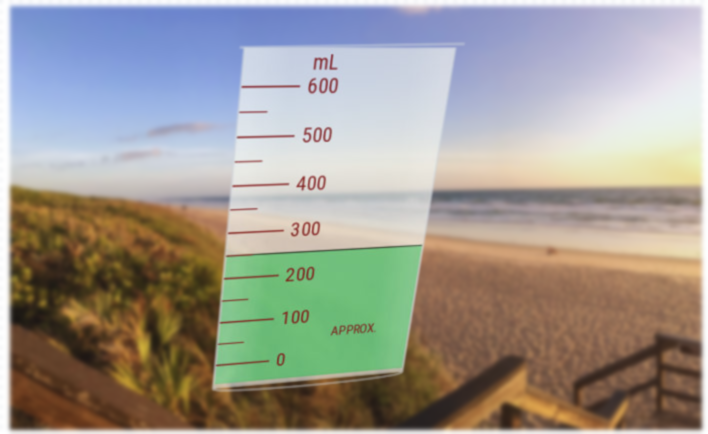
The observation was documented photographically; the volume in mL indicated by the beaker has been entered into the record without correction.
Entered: 250 mL
